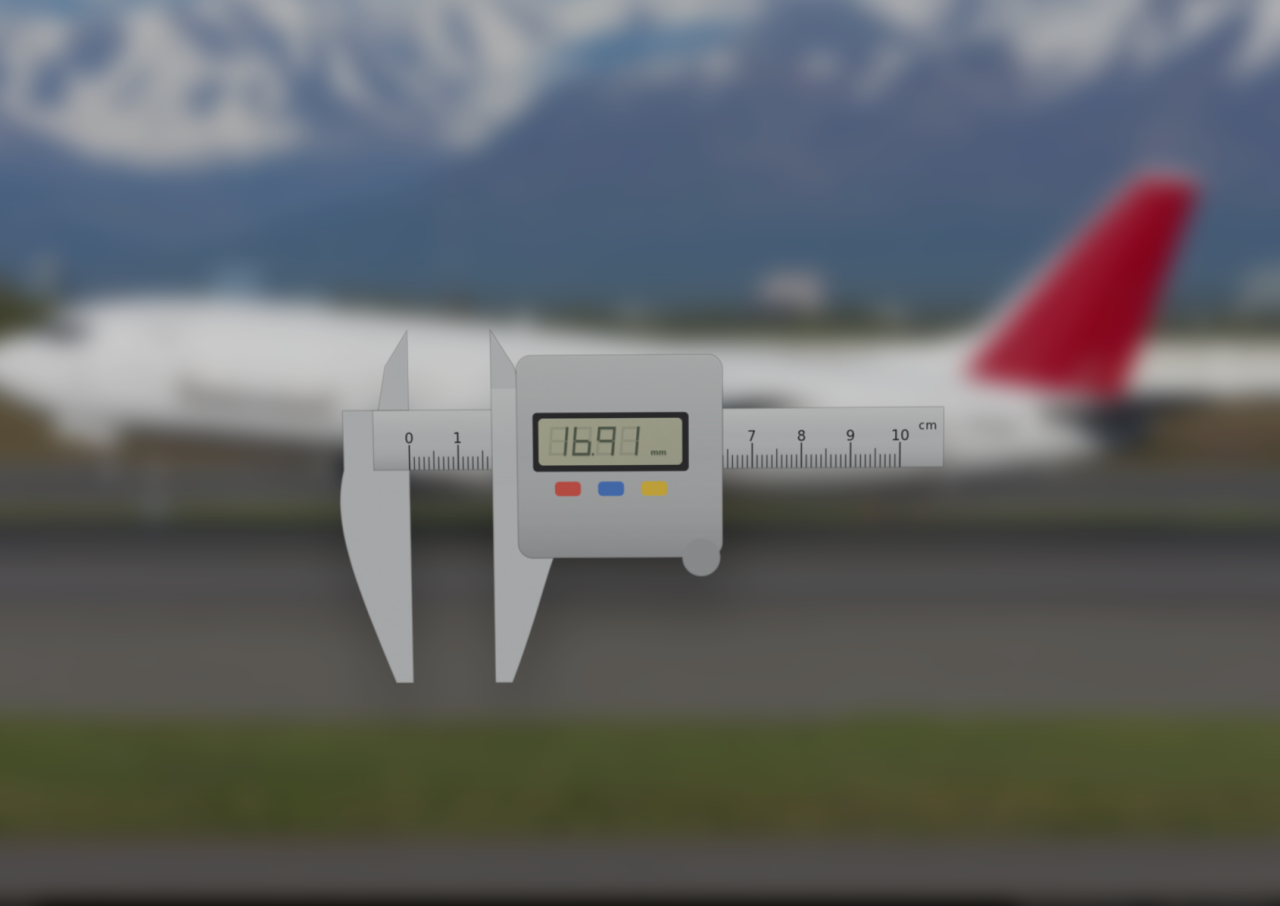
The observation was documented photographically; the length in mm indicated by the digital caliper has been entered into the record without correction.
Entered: 16.91 mm
